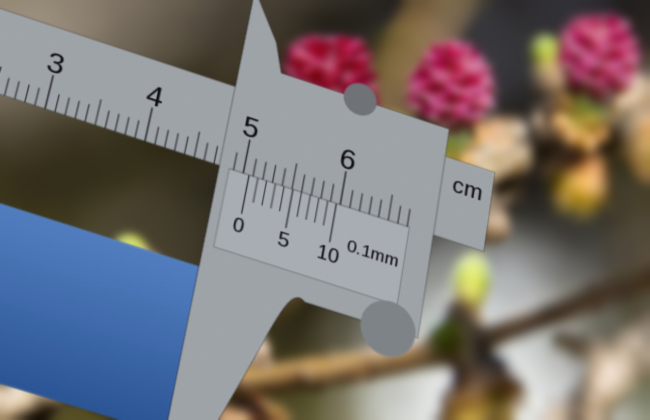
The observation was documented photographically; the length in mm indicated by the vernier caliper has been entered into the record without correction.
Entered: 50.6 mm
